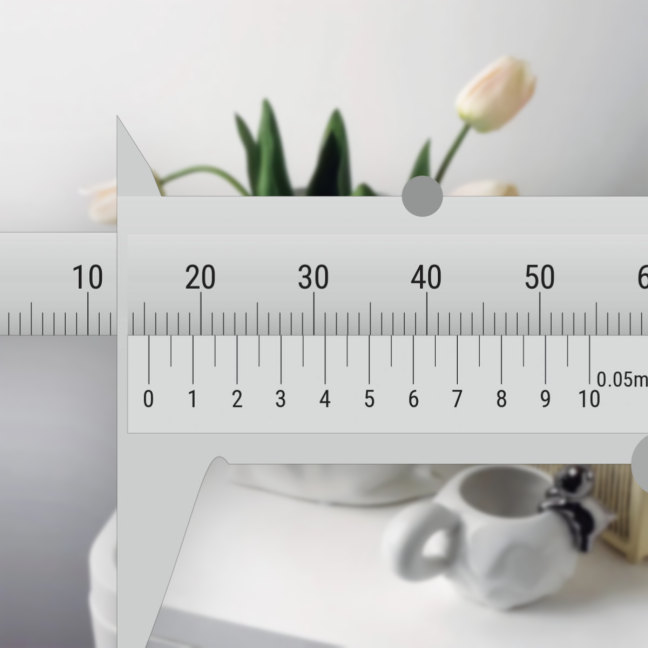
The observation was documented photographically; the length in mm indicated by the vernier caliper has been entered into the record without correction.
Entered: 15.4 mm
